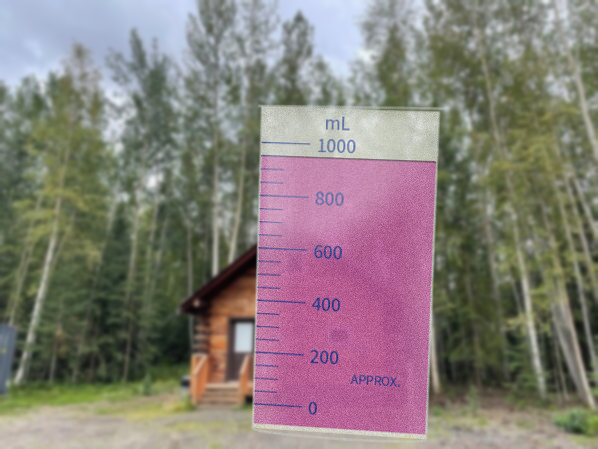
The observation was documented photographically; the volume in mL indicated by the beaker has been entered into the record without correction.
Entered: 950 mL
